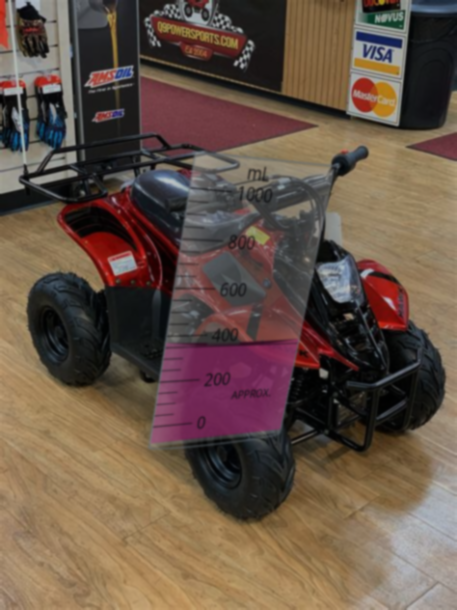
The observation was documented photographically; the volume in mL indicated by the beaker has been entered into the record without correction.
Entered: 350 mL
